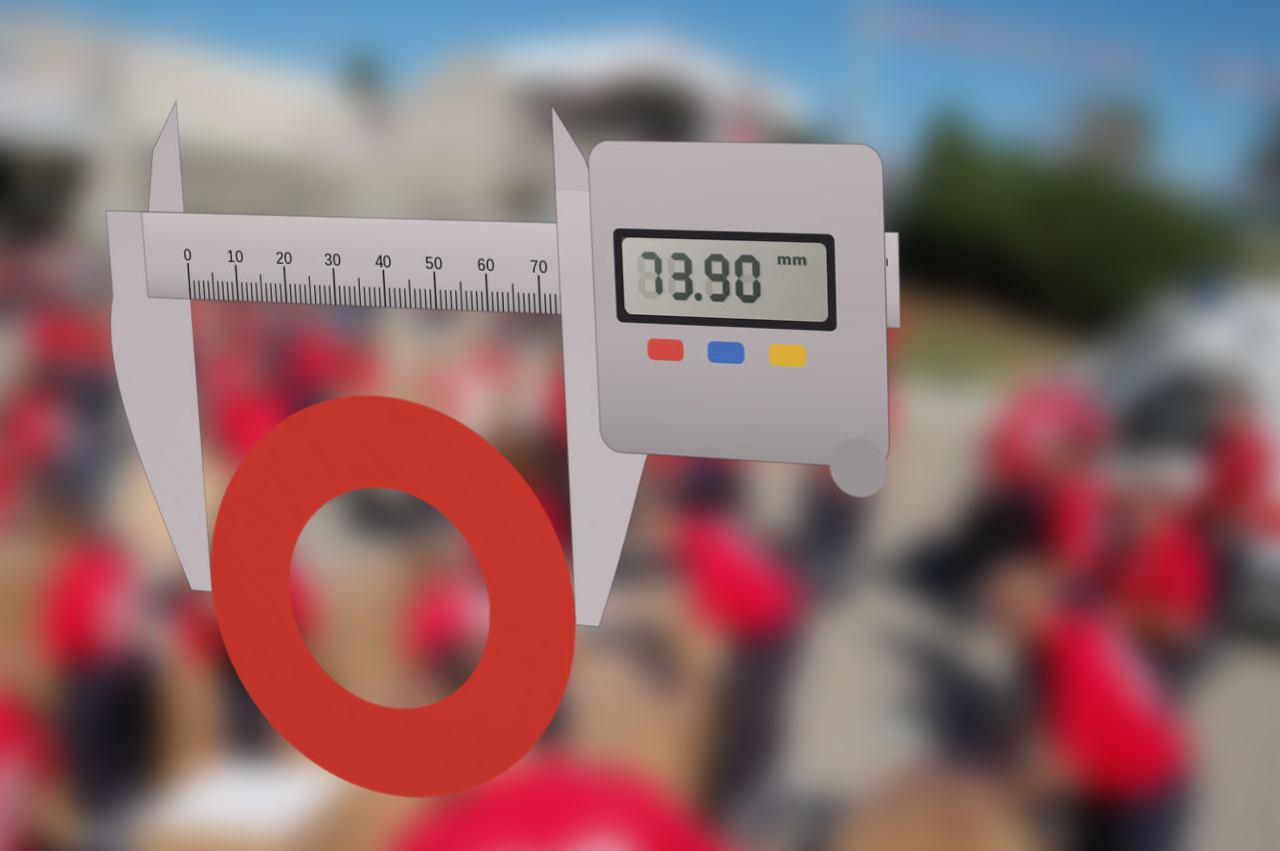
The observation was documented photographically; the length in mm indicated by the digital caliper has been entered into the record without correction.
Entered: 73.90 mm
